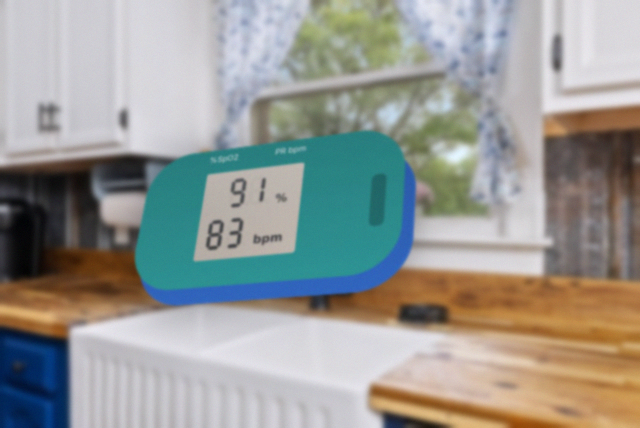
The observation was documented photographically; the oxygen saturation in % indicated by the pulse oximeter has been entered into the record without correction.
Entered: 91 %
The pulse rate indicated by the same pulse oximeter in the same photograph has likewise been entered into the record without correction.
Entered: 83 bpm
